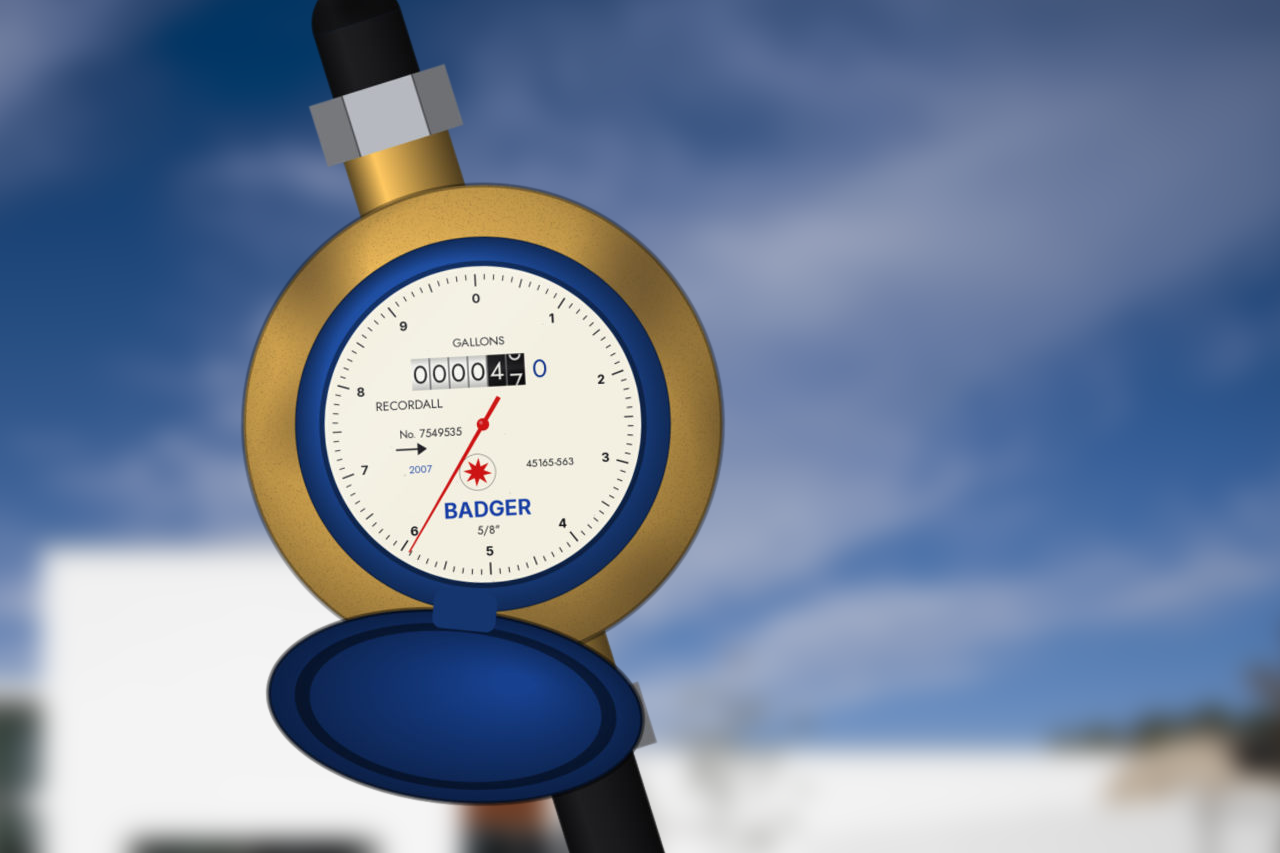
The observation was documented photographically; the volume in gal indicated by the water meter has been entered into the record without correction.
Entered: 465.9 gal
